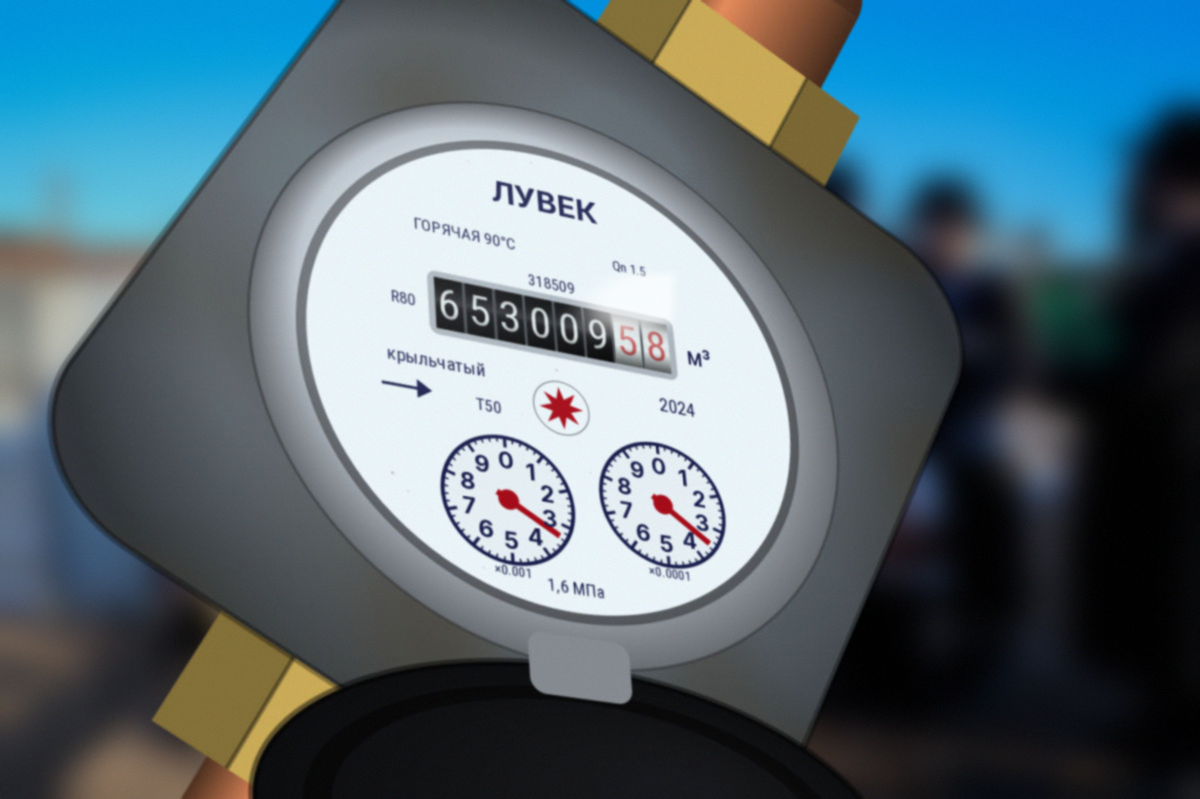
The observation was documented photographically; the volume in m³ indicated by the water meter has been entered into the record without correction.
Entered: 653009.5833 m³
